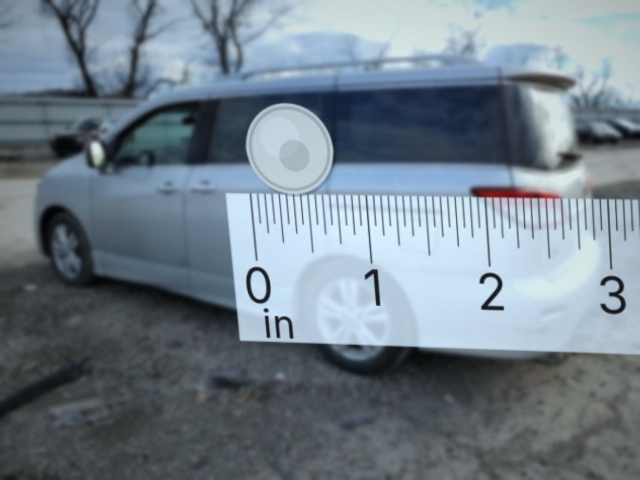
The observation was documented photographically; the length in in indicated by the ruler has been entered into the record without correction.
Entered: 0.75 in
